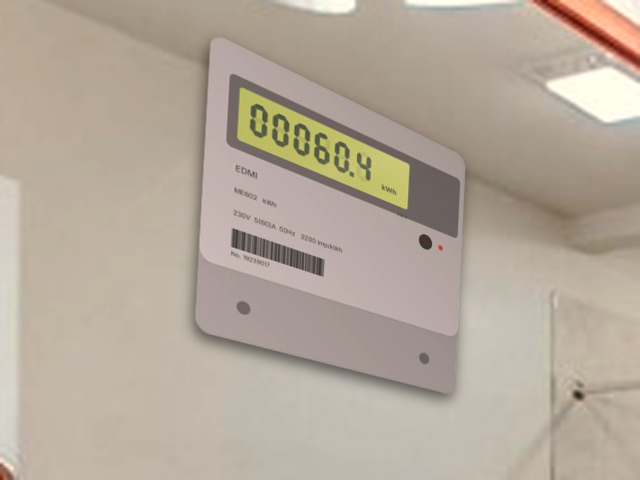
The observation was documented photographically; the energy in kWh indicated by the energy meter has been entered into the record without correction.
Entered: 60.4 kWh
